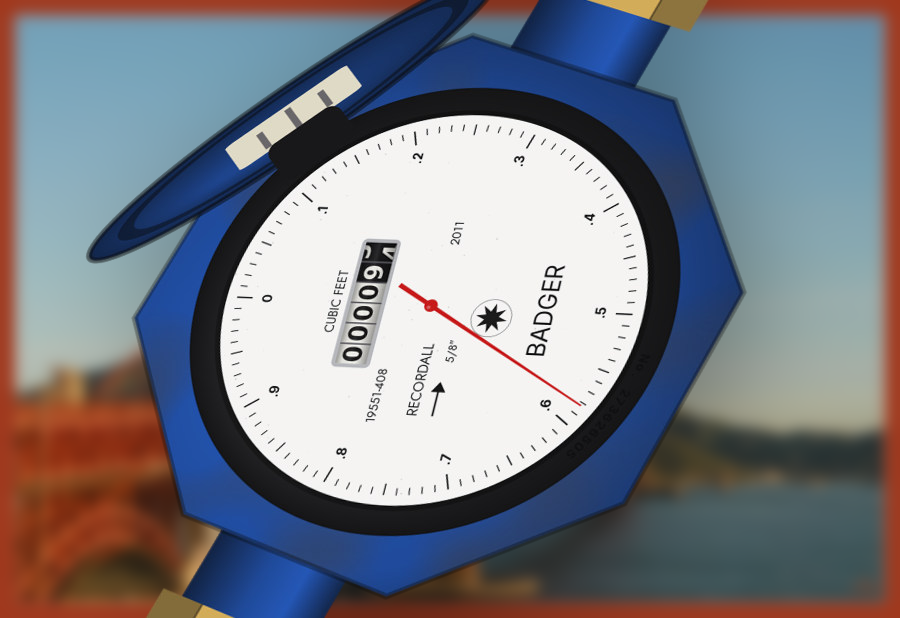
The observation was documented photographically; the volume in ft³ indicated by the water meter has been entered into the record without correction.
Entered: 93.58 ft³
